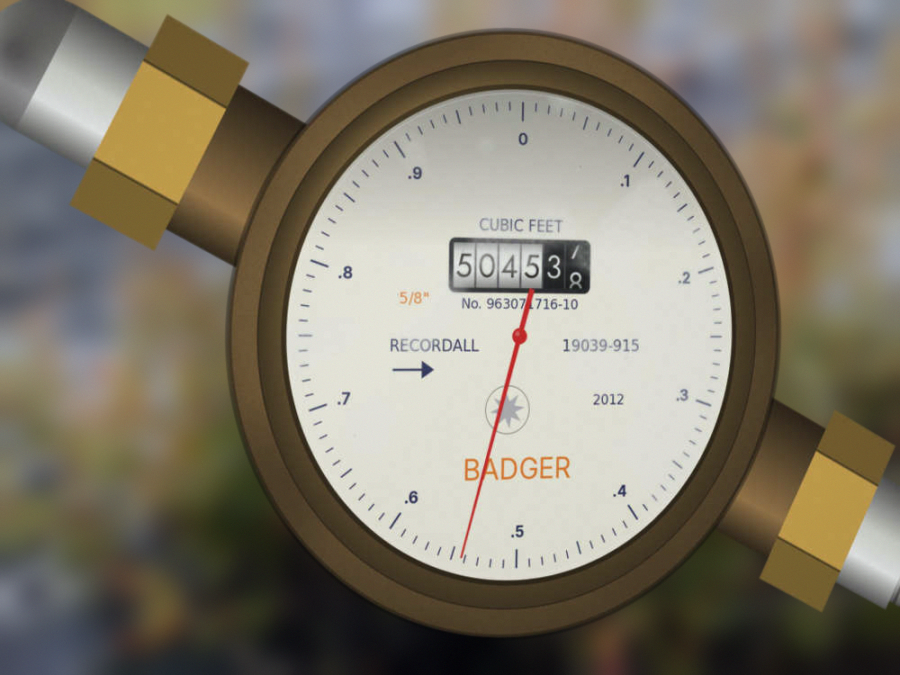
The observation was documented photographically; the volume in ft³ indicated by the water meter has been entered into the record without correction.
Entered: 504537.54 ft³
